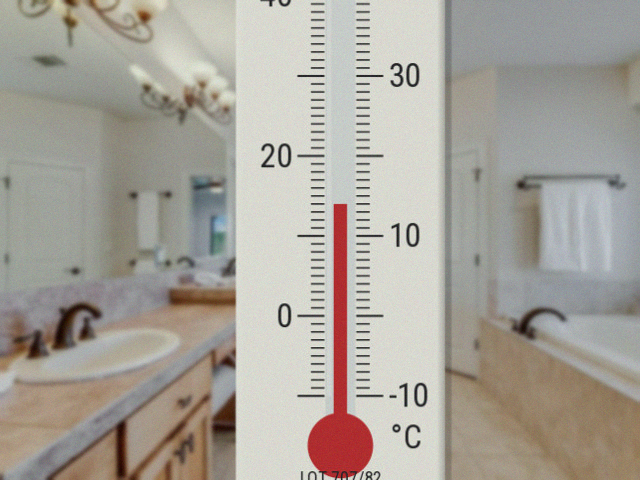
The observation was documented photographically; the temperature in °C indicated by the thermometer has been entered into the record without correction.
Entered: 14 °C
